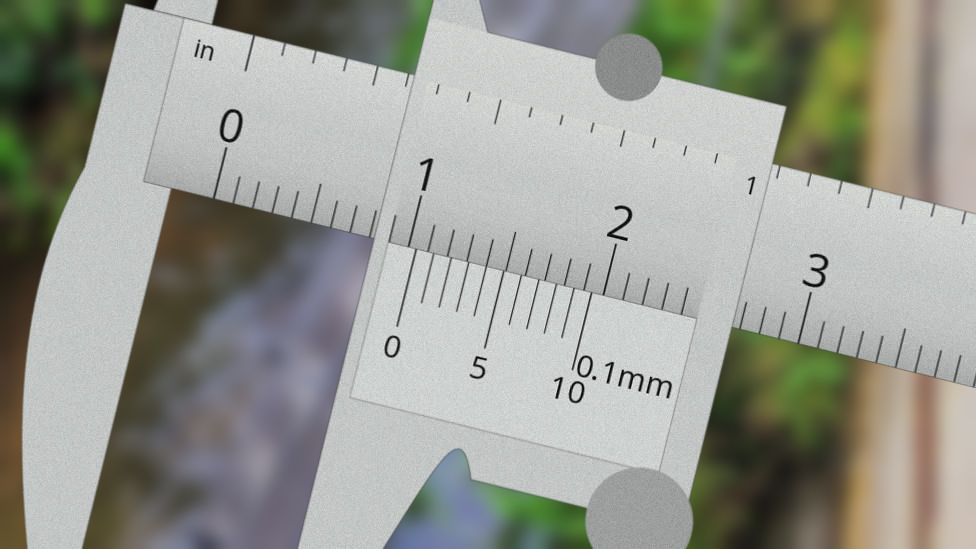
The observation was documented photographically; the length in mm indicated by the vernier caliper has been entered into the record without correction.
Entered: 10.4 mm
